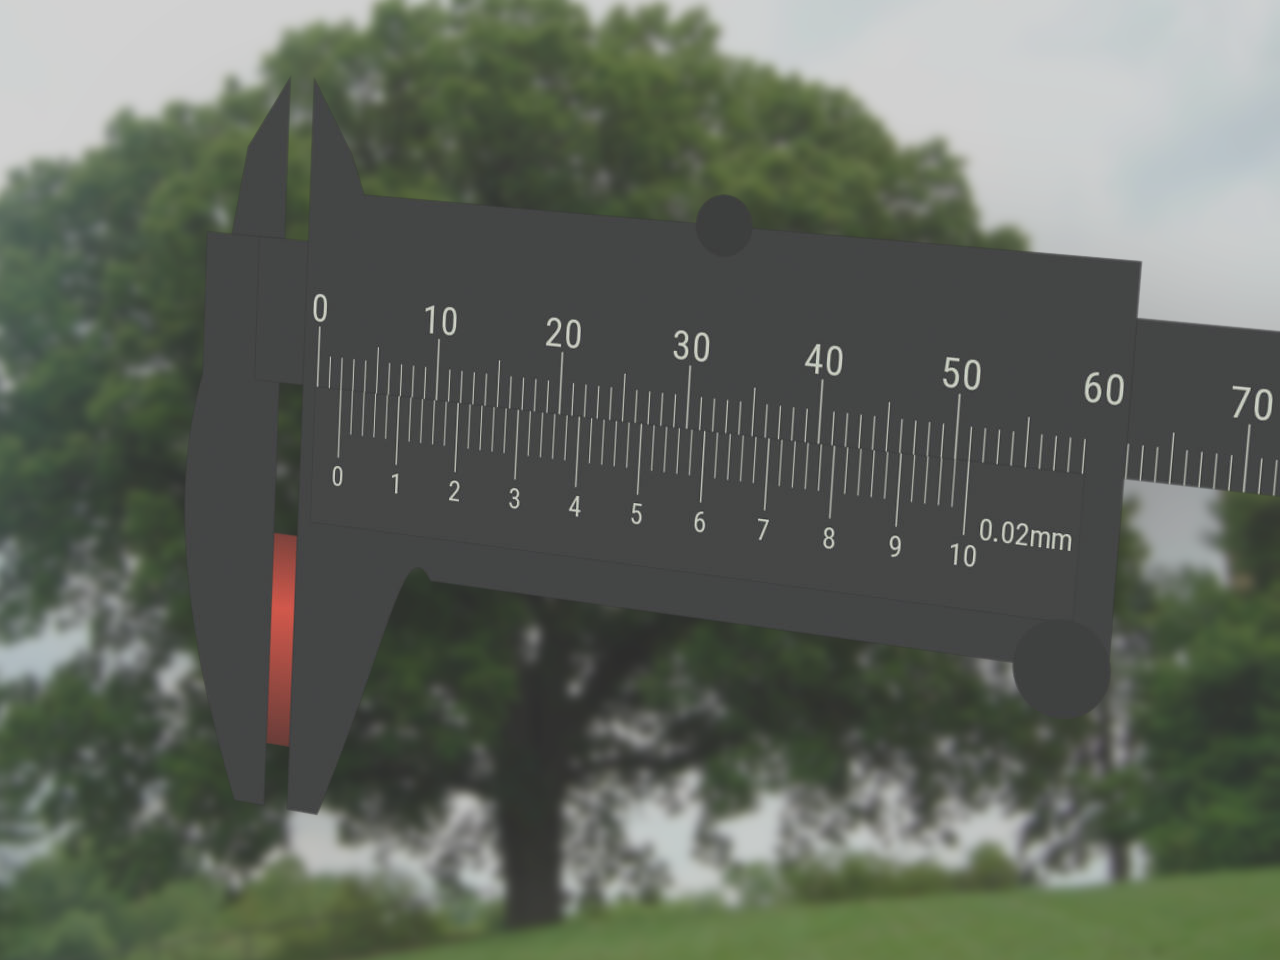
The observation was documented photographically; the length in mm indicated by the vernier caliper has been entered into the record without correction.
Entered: 2.0 mm
